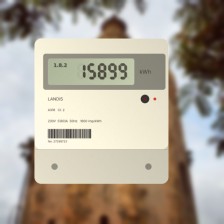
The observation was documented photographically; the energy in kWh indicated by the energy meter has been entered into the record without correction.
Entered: 15899 kWh
